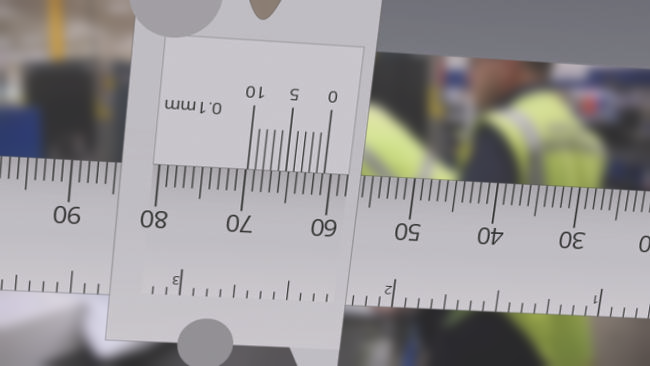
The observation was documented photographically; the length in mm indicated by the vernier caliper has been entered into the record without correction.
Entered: 60.8 mm
